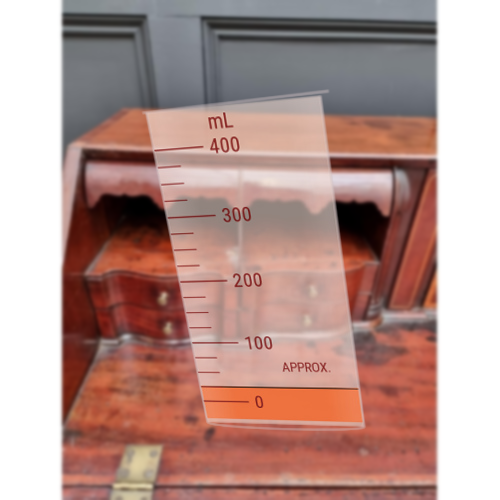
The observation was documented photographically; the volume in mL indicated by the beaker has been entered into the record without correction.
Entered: 25 mL
